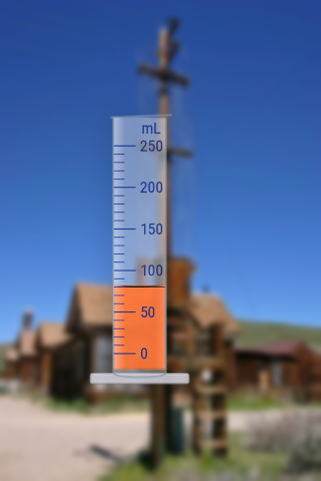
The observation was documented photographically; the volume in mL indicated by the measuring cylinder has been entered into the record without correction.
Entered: 80 mL
